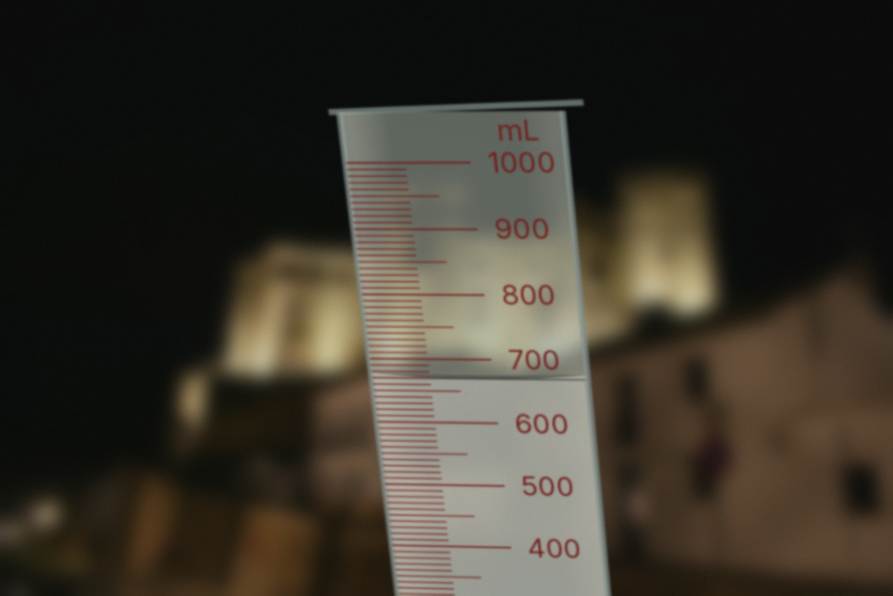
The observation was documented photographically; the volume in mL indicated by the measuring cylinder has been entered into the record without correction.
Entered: 670 mL
